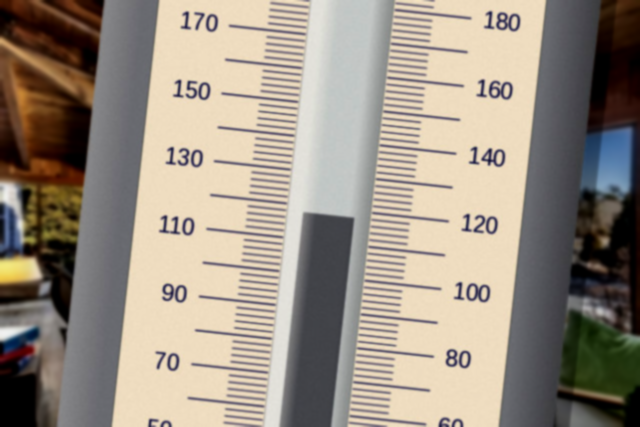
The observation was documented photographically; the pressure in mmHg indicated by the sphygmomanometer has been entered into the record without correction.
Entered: 118 mmHg
